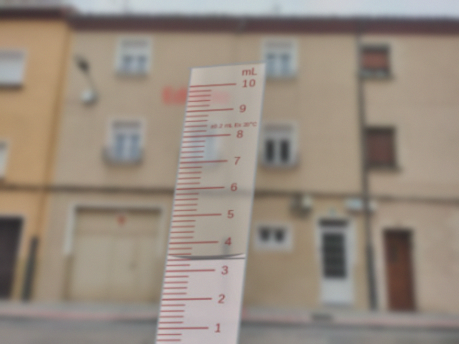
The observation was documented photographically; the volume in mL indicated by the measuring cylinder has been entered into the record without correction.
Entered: 3.4 mL
